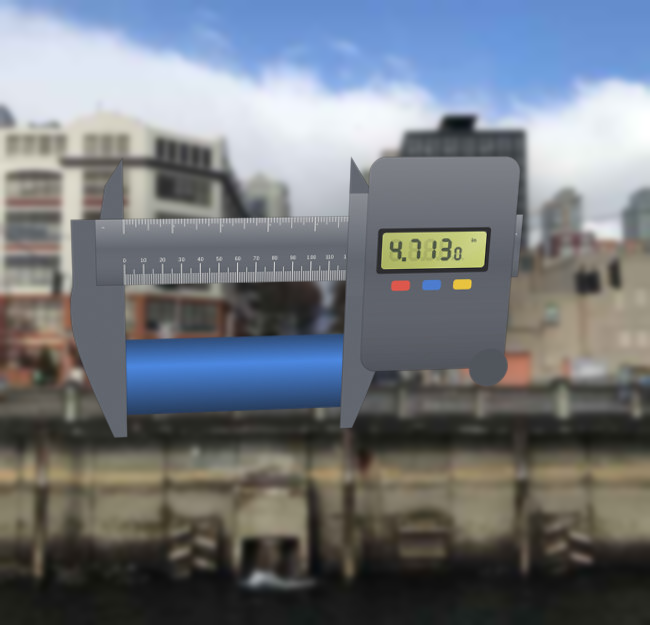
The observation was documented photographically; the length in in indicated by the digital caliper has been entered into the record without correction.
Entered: 4.7130 in
